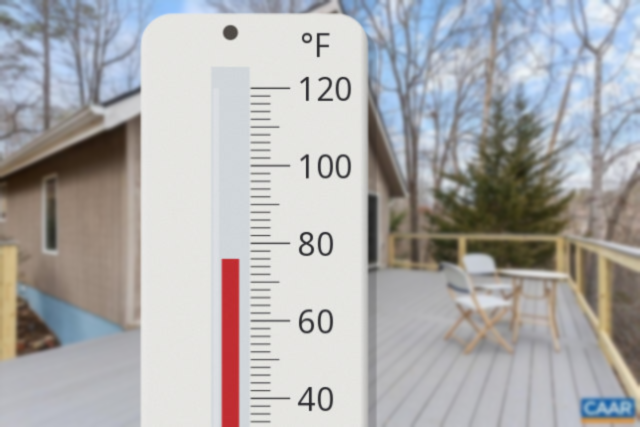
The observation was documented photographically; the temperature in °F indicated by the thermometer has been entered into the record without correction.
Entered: 76 °F
